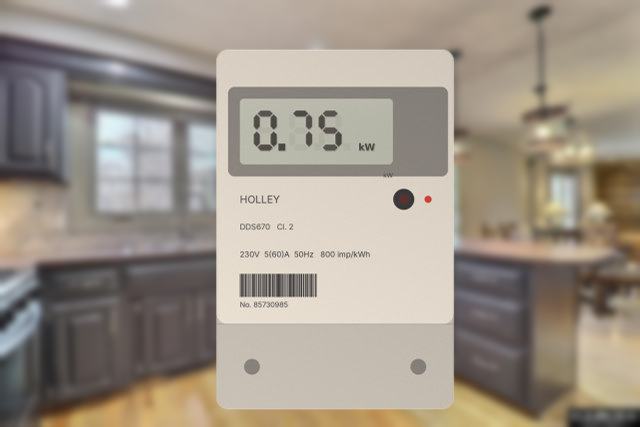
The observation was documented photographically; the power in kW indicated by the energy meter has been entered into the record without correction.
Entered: 0.75 kW
